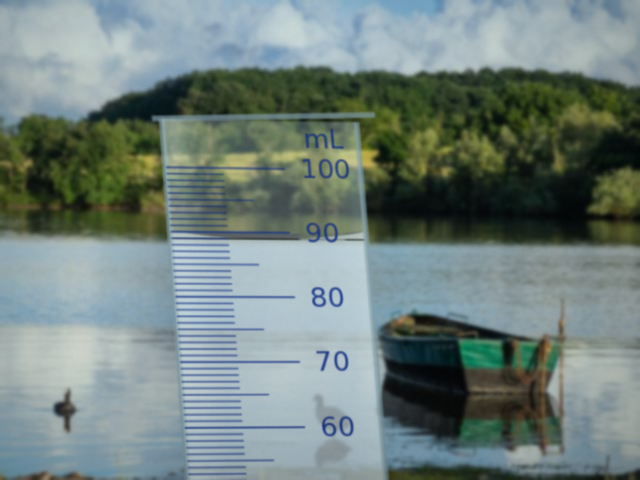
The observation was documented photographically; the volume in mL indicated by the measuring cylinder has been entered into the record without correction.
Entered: 89 mL
